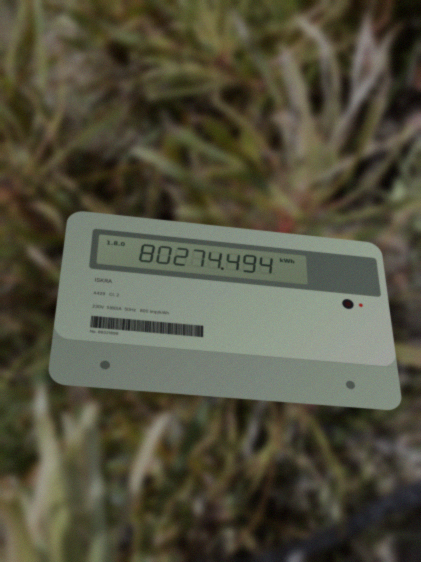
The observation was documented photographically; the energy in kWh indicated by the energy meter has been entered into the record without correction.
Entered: 80274.494 kWh
